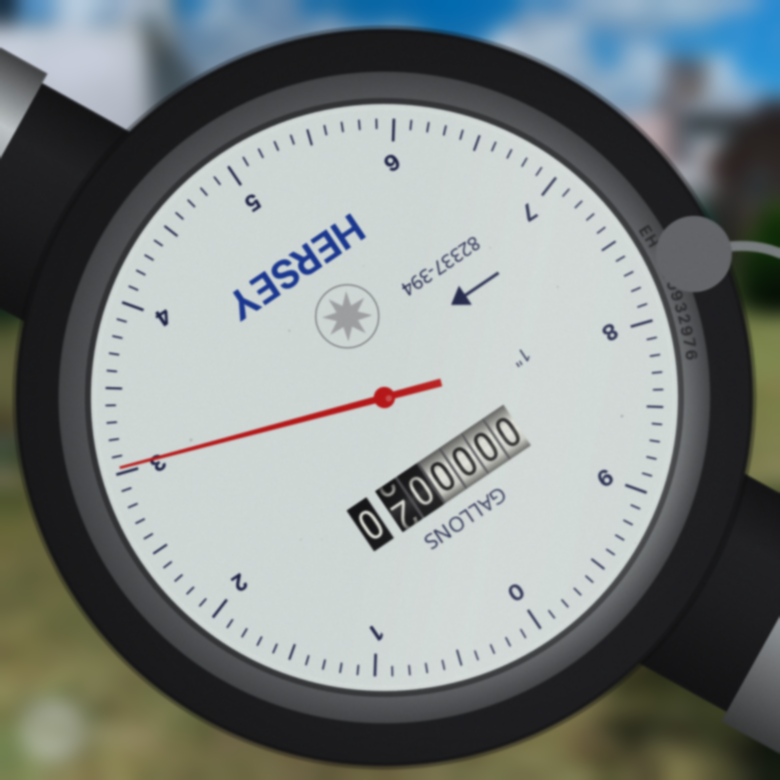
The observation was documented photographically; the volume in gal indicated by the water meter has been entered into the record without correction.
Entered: 23.0 gal
